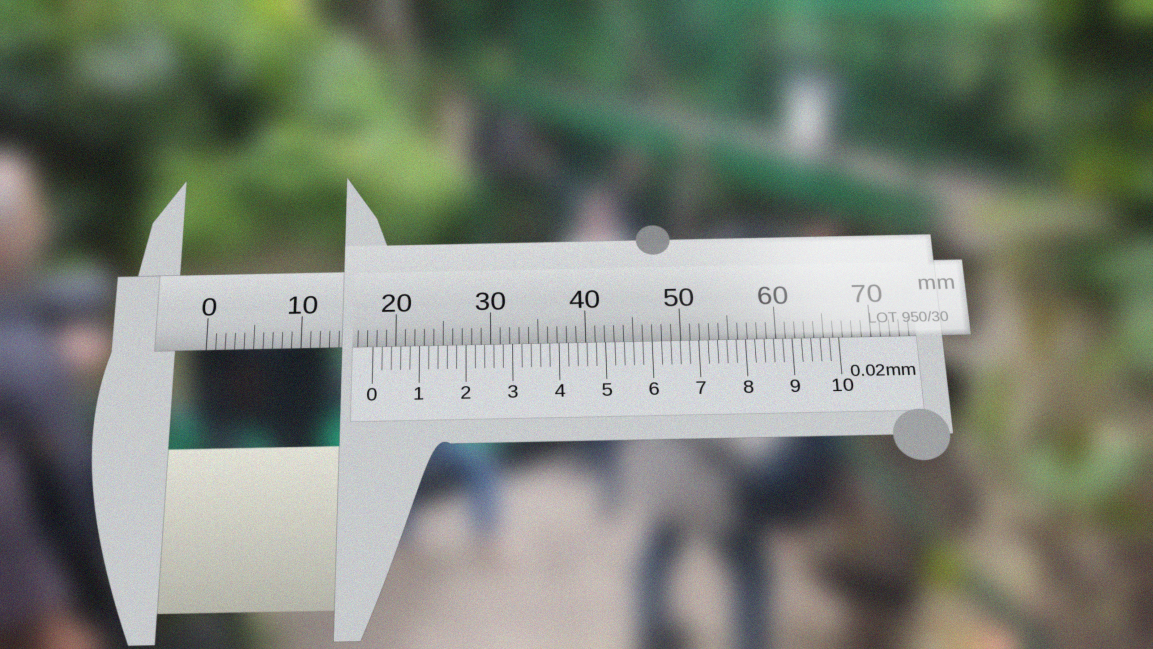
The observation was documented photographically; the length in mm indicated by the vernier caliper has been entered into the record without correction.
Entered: 17.6 mm
